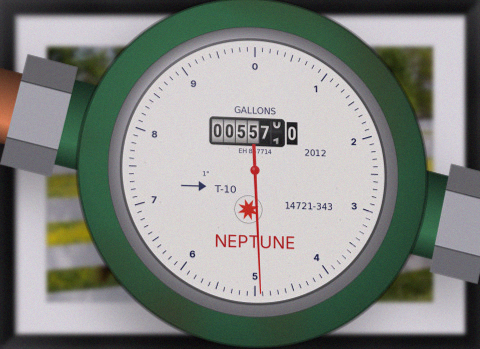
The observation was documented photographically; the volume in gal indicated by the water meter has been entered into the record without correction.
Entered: 55704.9 gal
